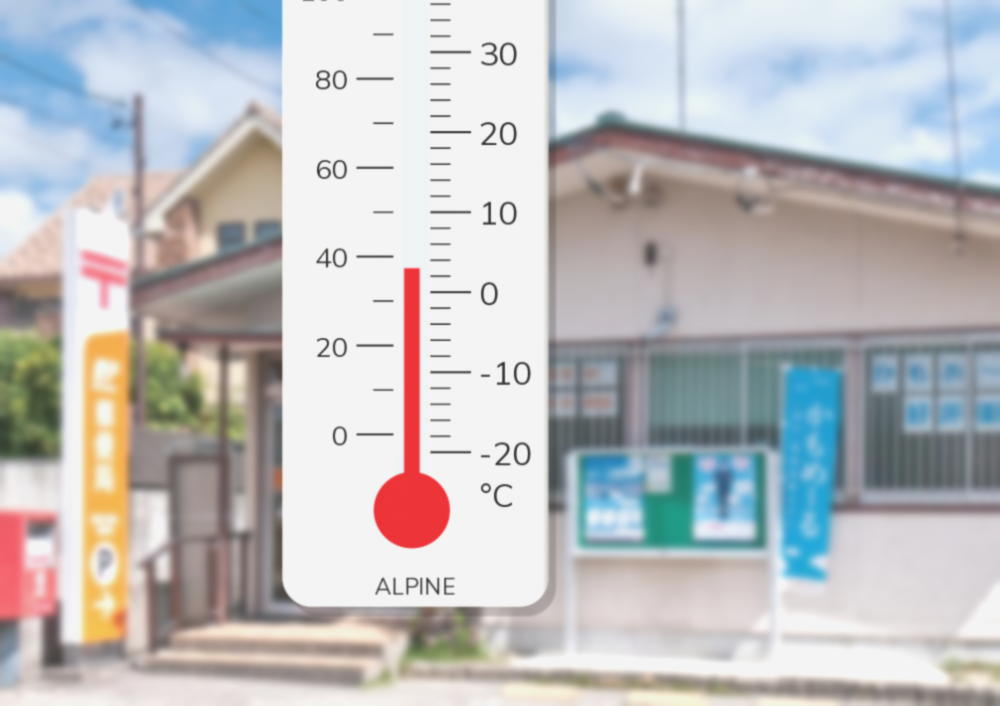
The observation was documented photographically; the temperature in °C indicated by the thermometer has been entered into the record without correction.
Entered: 3 °C
